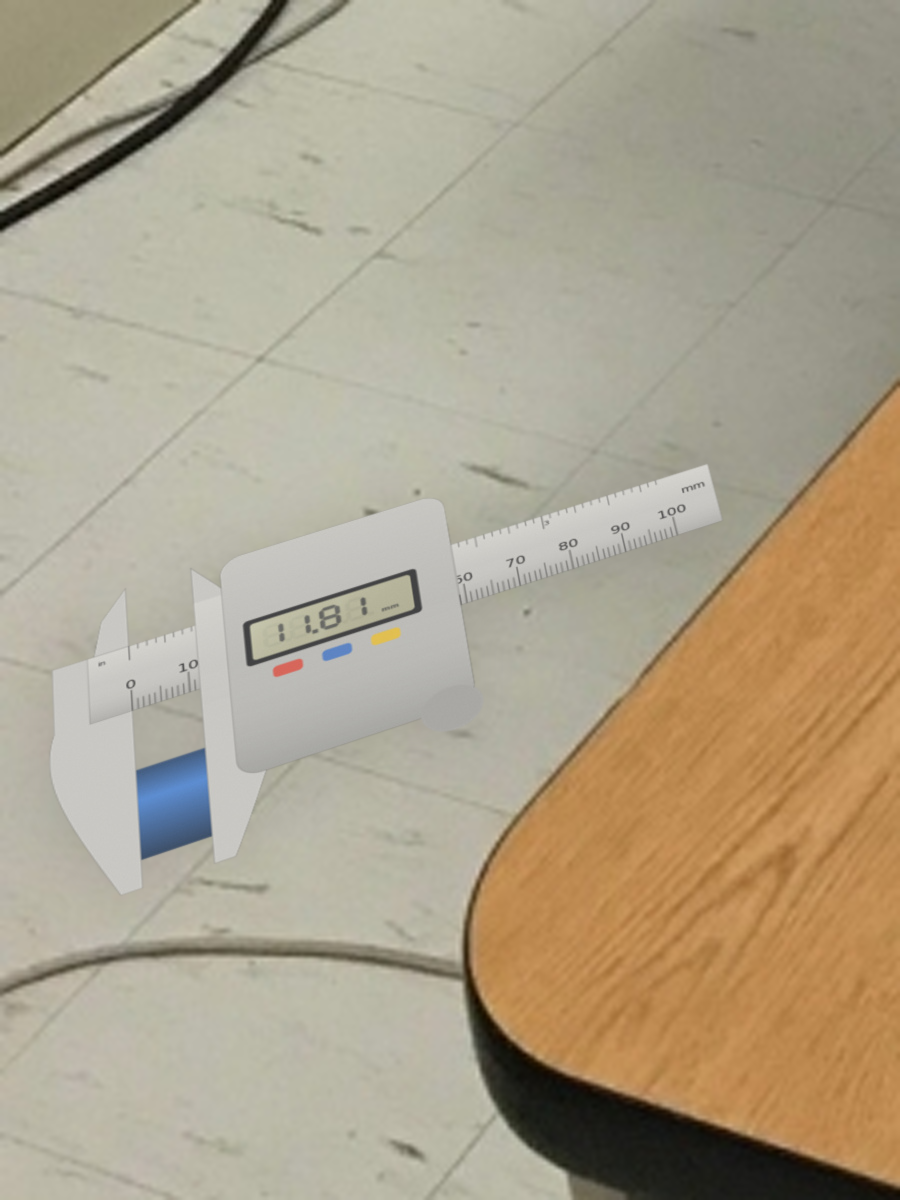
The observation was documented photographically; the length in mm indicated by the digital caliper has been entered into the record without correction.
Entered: 11.81 mm
